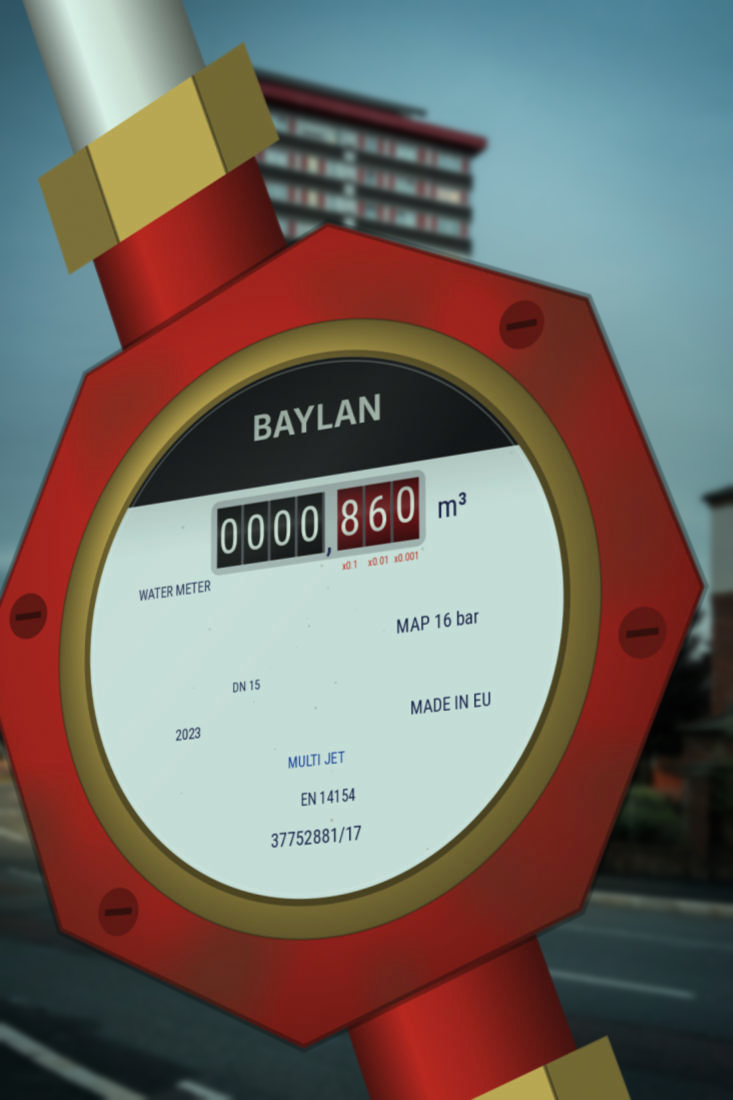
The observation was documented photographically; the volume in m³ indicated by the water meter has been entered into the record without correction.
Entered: 0.860 m³
